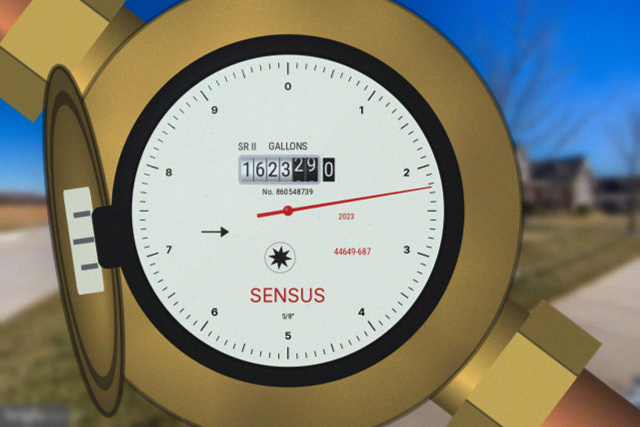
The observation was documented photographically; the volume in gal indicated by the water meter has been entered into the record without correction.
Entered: 1623292.2 gal
